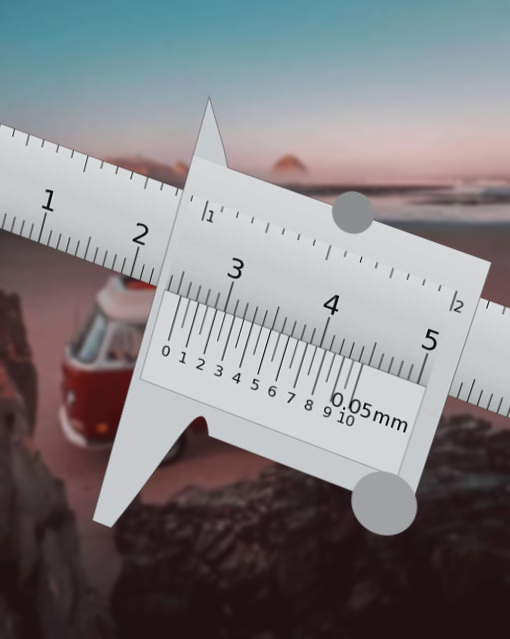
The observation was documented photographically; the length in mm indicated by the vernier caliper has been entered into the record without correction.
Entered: 25.4 mm
